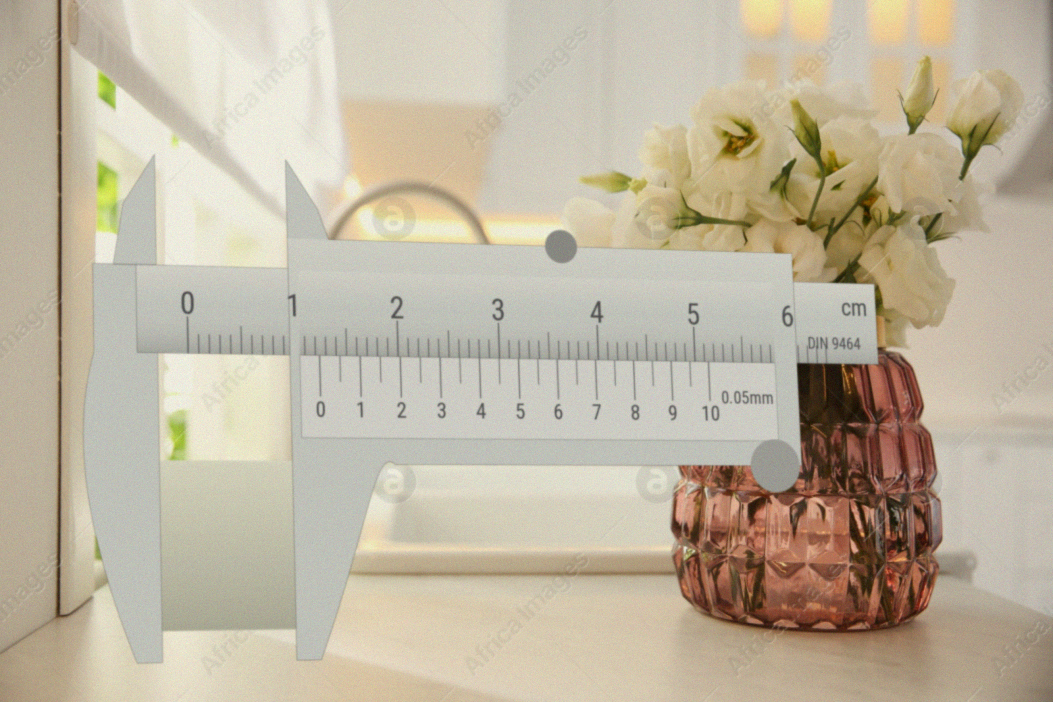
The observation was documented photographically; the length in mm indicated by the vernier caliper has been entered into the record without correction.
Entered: 12.4 mm
